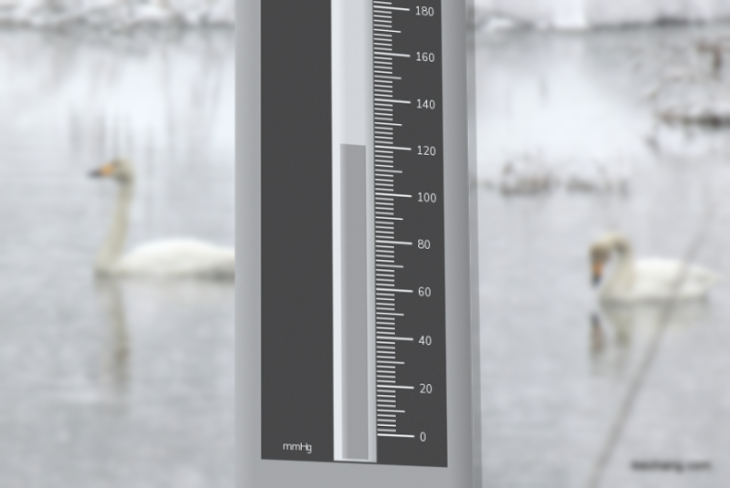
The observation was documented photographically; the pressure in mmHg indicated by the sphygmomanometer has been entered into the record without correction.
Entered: 120 mmHg
